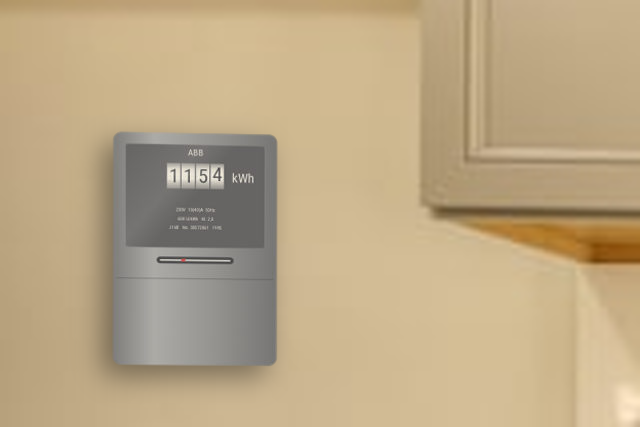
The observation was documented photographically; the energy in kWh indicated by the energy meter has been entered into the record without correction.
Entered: 1154 kWh
